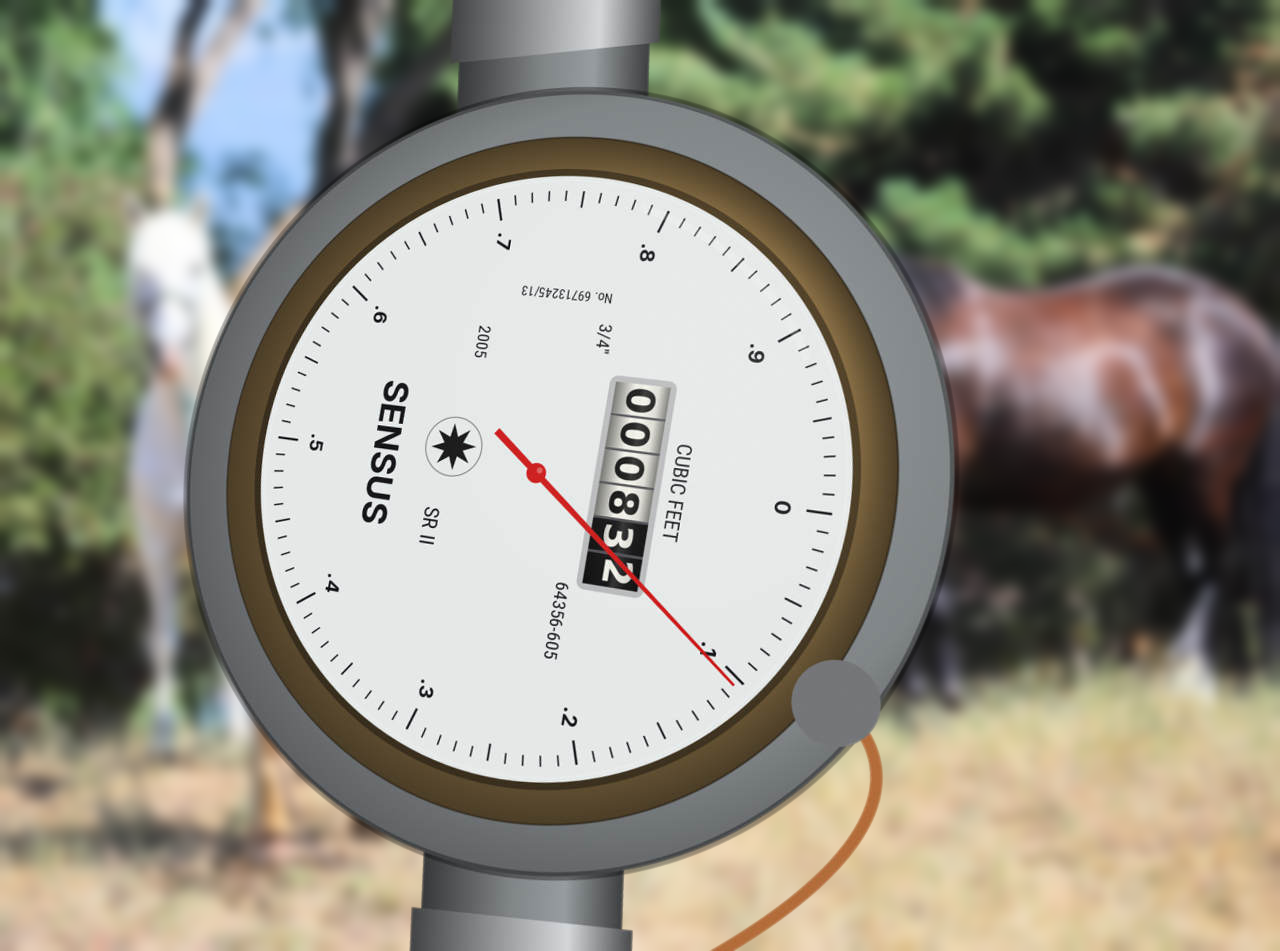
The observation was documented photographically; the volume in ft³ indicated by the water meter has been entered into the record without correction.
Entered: 832.10 ft³
